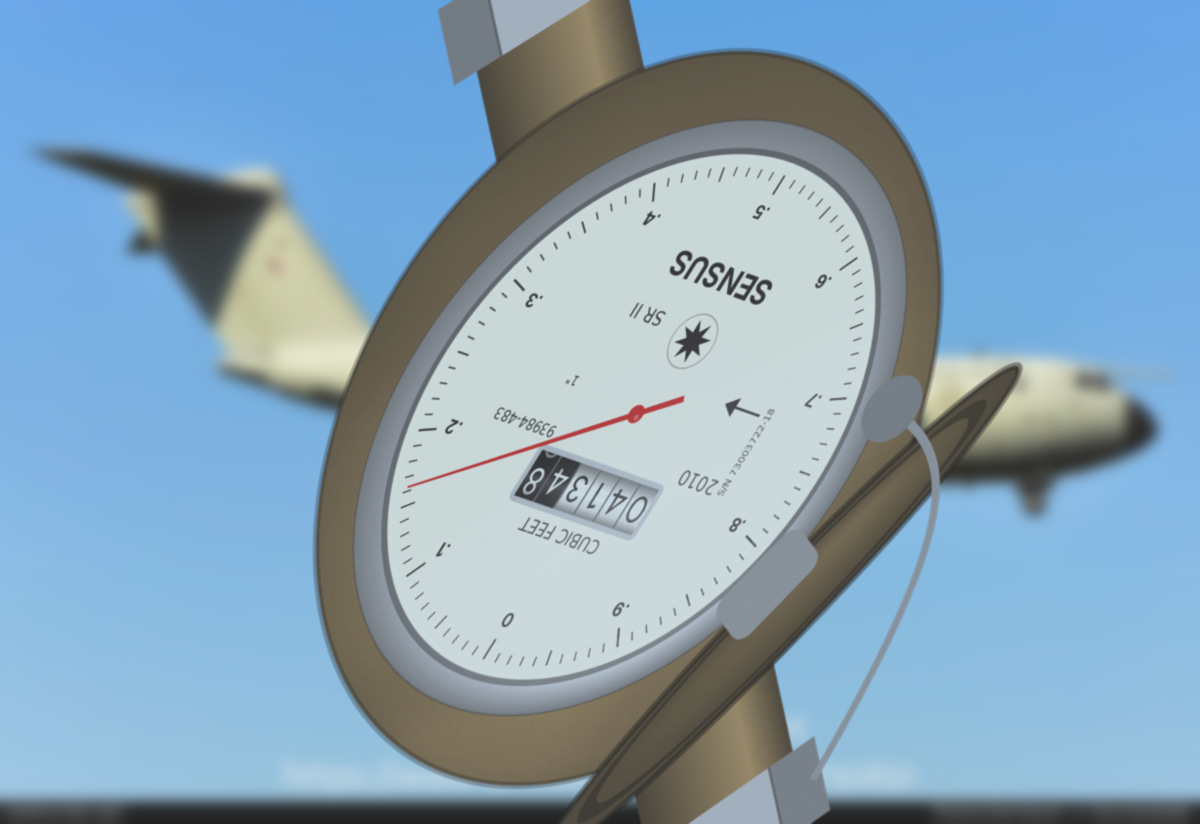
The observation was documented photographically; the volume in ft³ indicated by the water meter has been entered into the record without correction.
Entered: 41348.16 ft³
